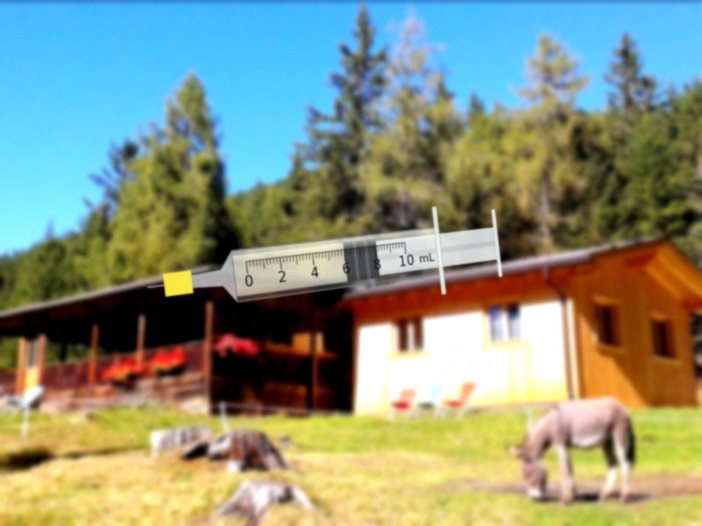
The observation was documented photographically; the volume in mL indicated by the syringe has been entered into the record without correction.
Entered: 6 mL
